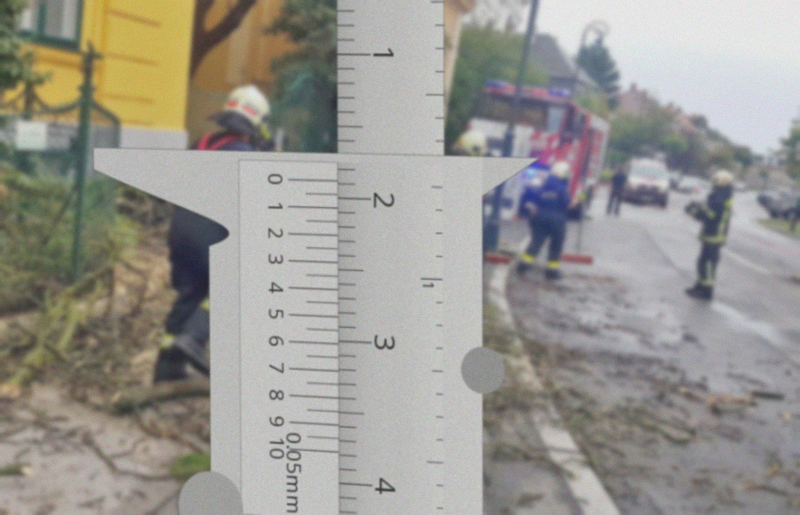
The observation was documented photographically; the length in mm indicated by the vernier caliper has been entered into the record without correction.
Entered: 18.8 mm
